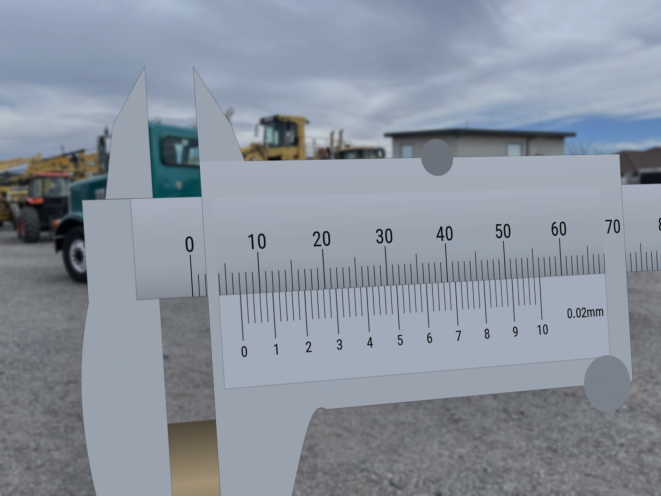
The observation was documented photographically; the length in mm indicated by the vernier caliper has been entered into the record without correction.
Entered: 7.0 mm
